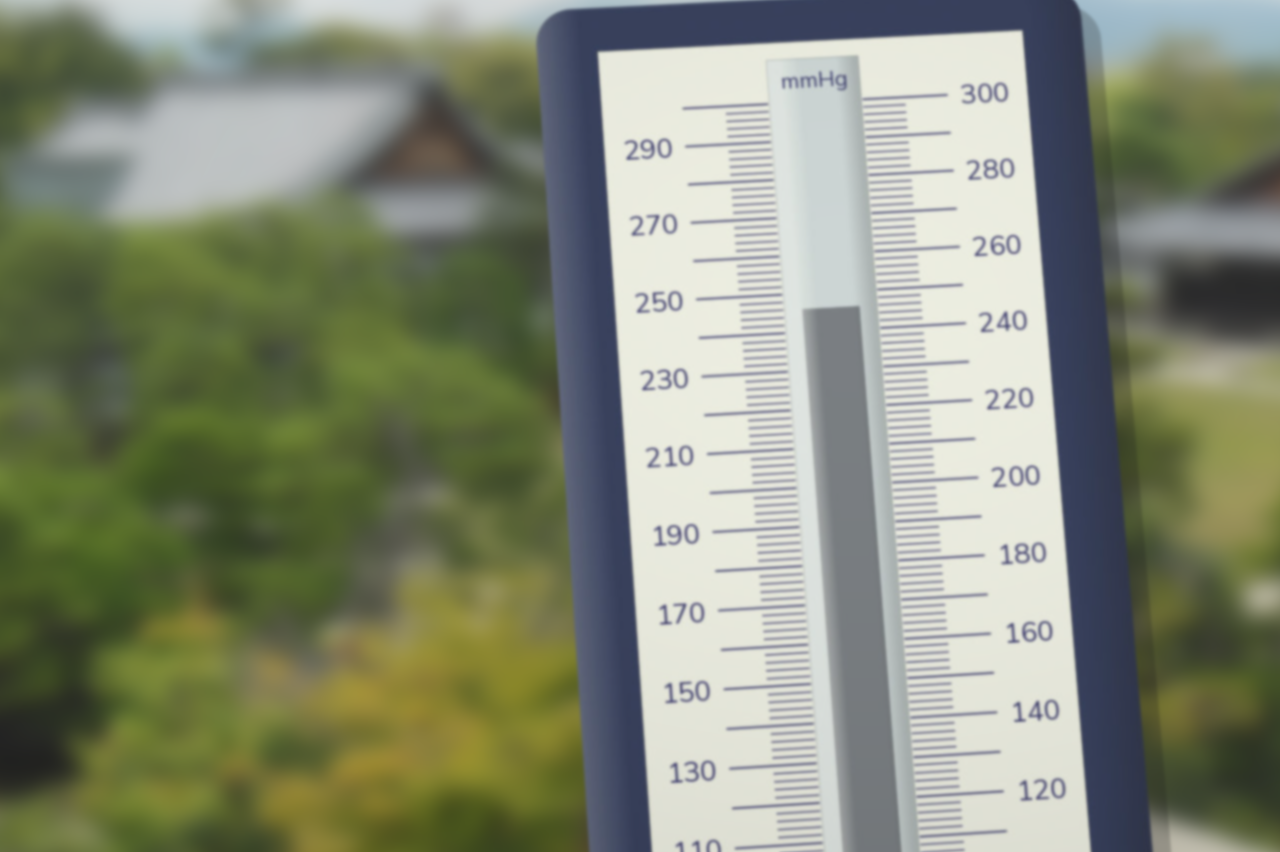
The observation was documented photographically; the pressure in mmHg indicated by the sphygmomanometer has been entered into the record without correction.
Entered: 246 mmHg
